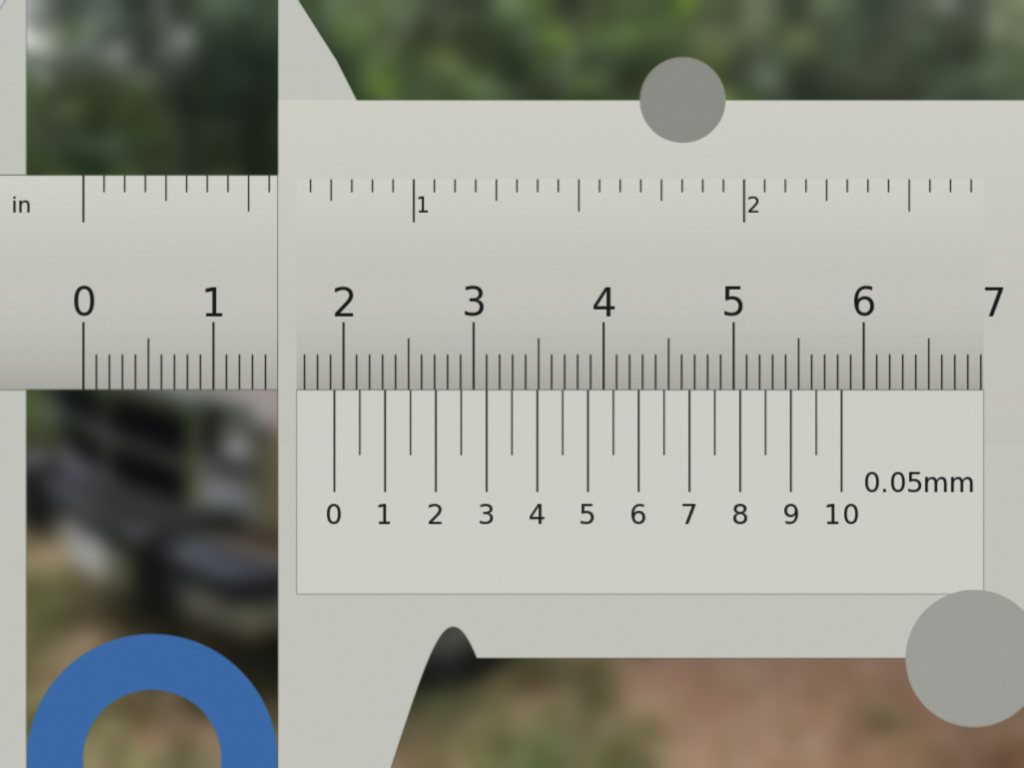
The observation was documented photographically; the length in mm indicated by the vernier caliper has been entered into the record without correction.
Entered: 19.3 mm
